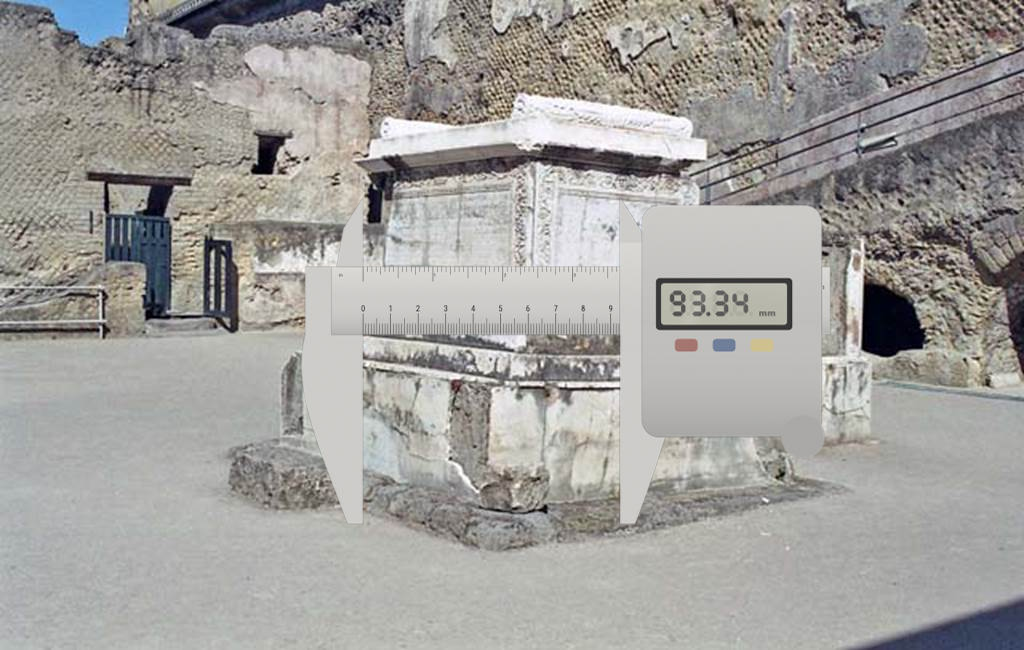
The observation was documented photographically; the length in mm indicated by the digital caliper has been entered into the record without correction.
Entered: 93.34 mm
